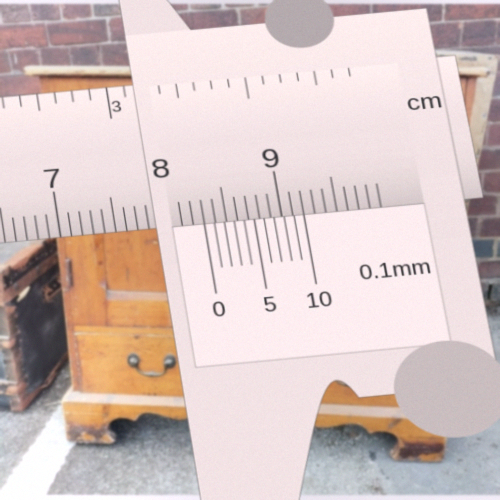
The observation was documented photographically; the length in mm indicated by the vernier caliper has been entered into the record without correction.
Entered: 83.0 mm
